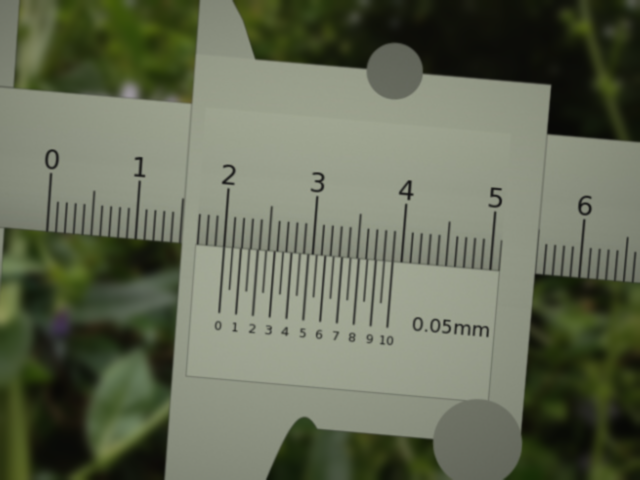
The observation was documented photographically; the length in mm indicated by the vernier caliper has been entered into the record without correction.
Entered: 20.0 mm
